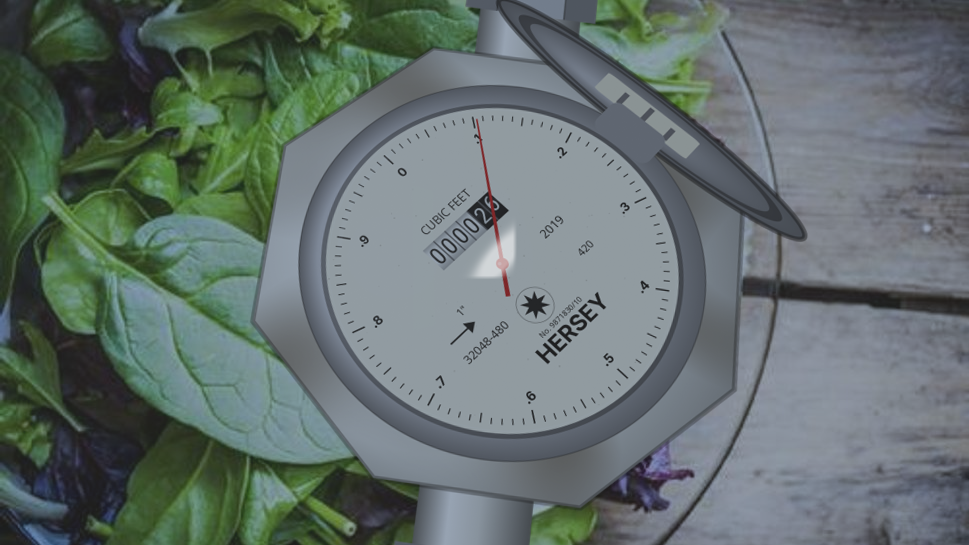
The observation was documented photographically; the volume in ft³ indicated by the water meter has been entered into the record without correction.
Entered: 26.10 ft³
